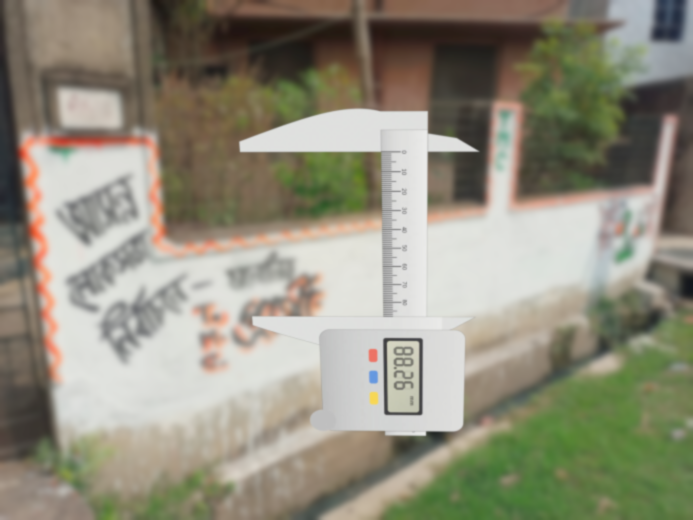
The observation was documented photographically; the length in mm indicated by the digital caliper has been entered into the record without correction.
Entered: 88.26 mm
